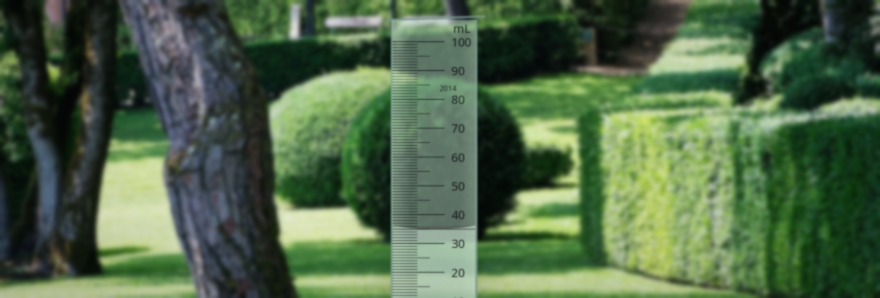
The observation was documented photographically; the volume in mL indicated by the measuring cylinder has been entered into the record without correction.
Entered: 35 mL
